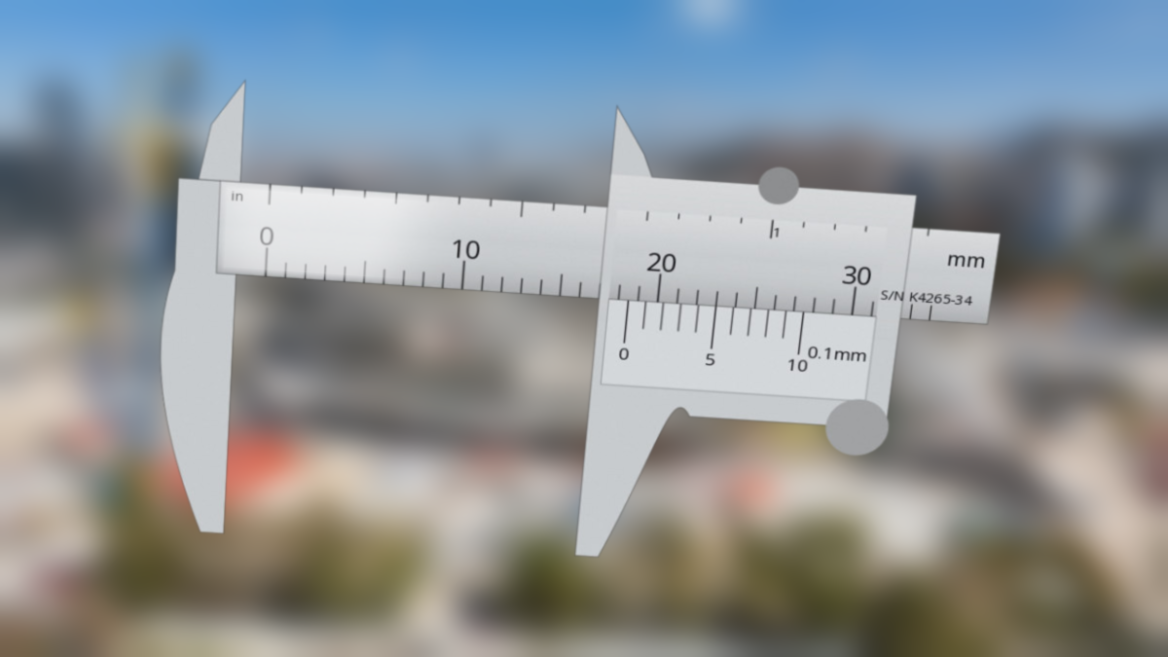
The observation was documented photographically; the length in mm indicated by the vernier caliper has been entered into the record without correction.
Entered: 18.5 mm
